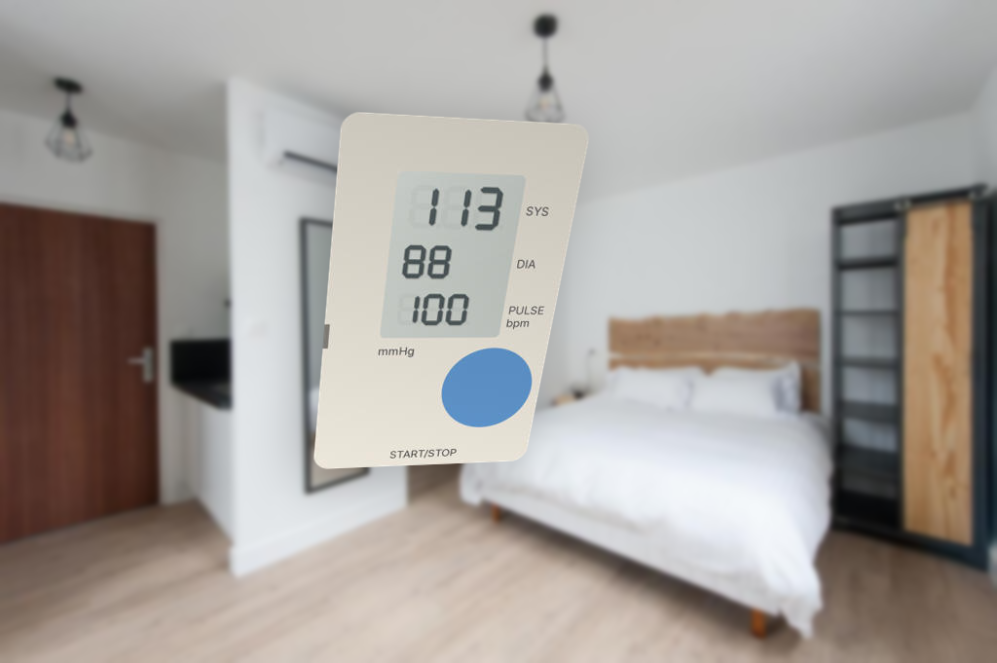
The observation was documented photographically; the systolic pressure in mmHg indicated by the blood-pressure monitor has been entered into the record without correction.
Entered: 113 mmHg
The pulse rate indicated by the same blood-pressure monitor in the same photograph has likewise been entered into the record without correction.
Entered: 100 bpm
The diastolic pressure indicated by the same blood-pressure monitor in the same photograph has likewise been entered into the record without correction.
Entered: 88 mmHg
